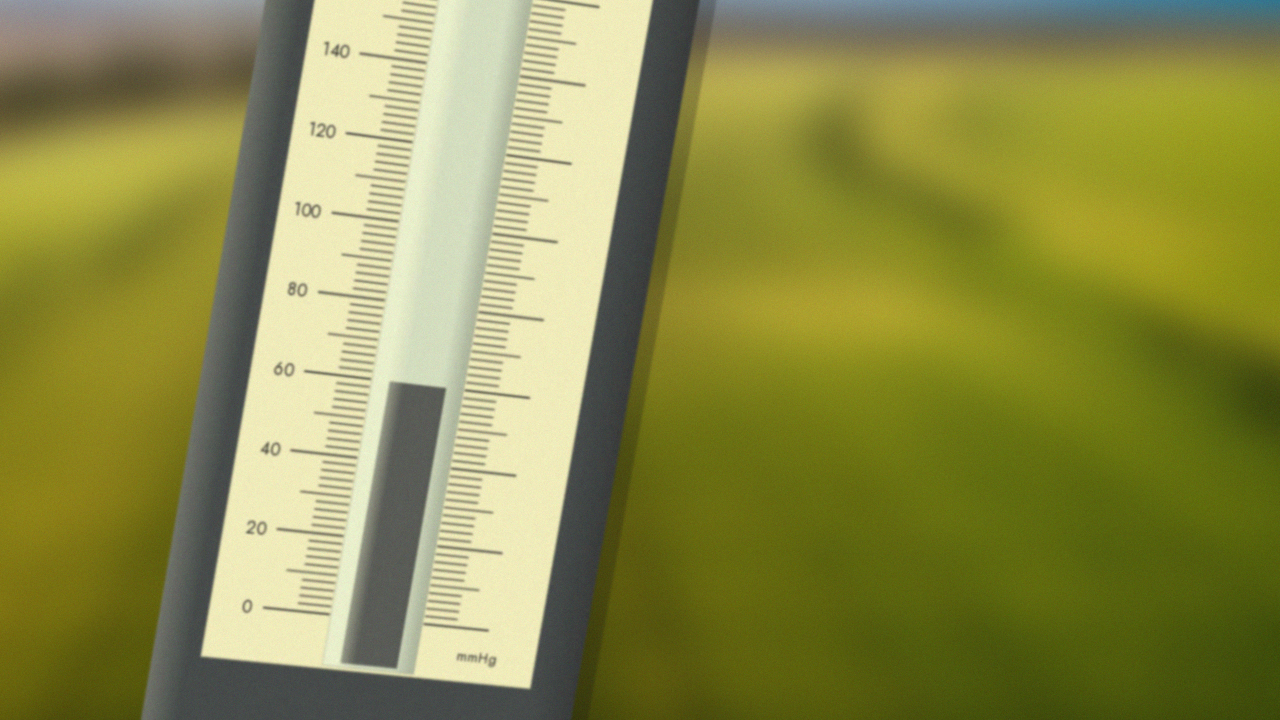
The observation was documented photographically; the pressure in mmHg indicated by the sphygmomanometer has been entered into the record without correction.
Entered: 60 mmHg
